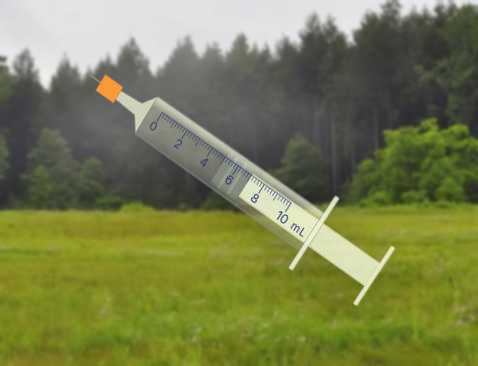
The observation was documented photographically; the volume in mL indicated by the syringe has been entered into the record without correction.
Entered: 5 mL
